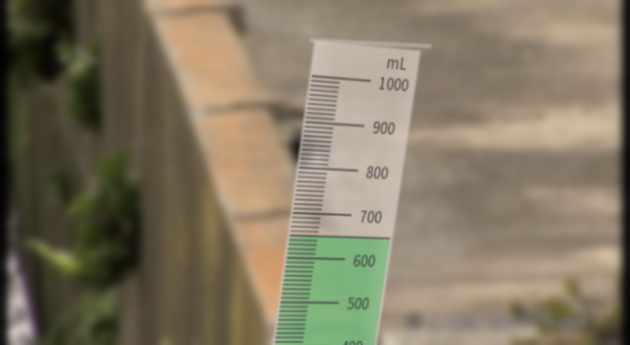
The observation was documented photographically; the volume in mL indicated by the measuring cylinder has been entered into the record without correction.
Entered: 650 mL
